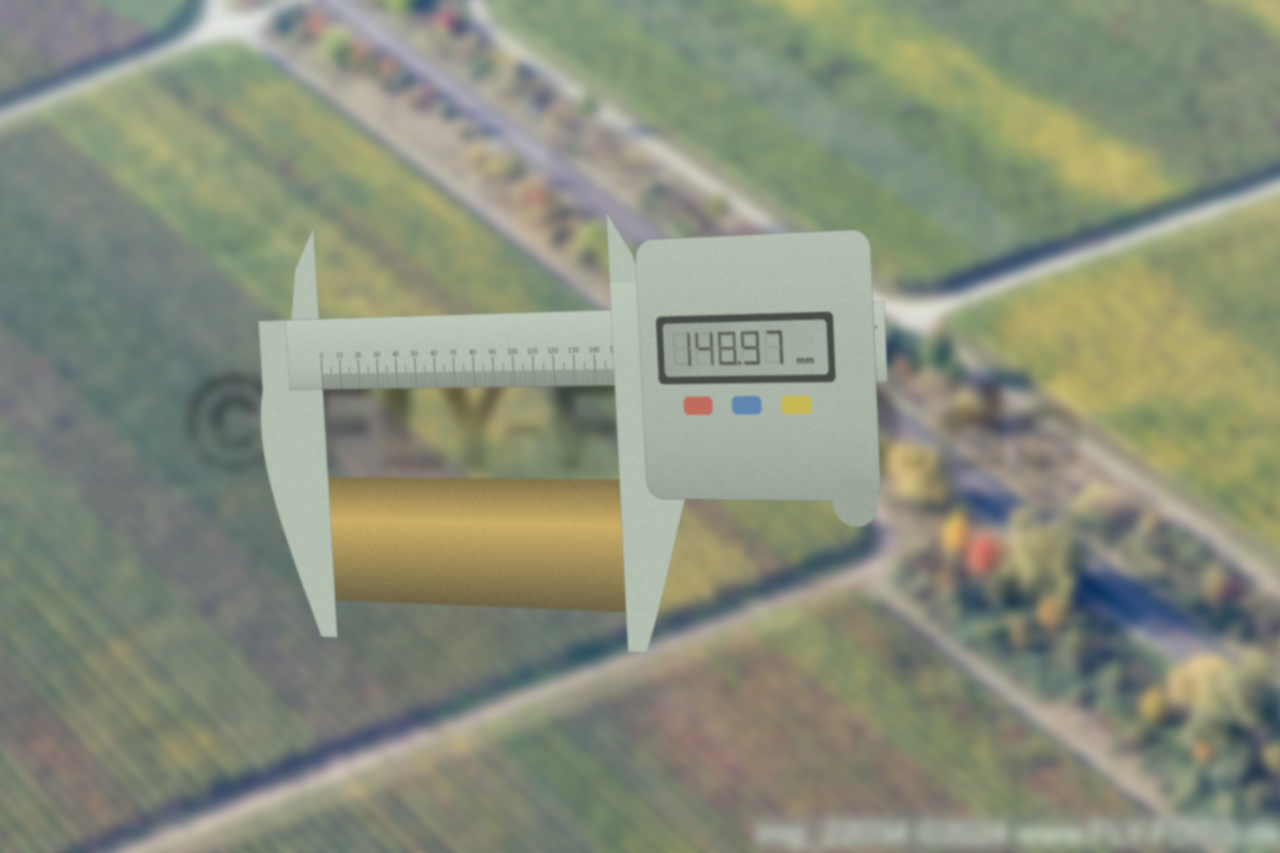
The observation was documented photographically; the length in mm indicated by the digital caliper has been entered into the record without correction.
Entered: 148.97 mm
